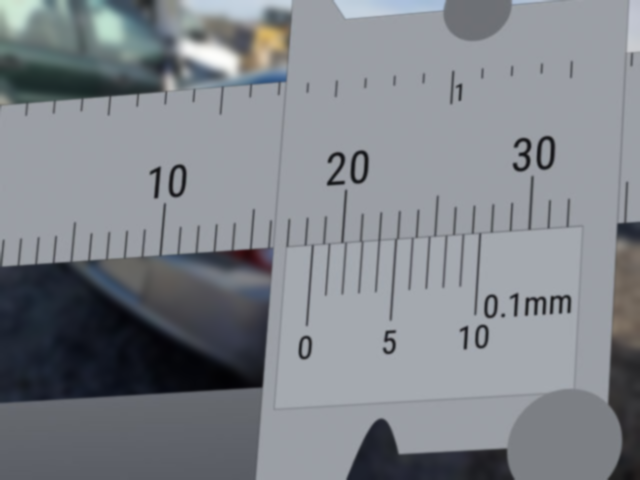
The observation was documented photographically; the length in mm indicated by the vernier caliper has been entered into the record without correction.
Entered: 18.4 mm
